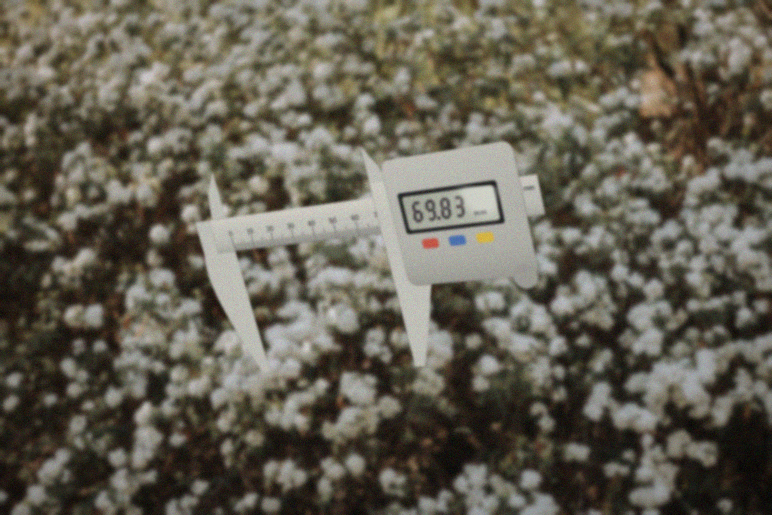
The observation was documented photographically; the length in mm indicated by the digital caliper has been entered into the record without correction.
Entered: 69.83 mm
